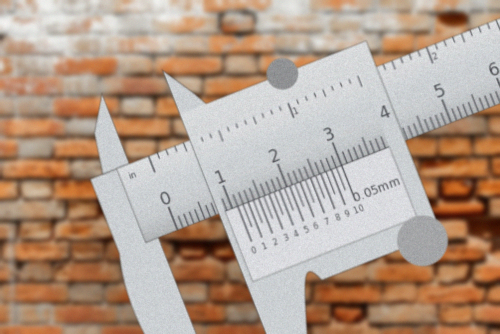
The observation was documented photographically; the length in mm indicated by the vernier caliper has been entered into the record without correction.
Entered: 11.0 mm
